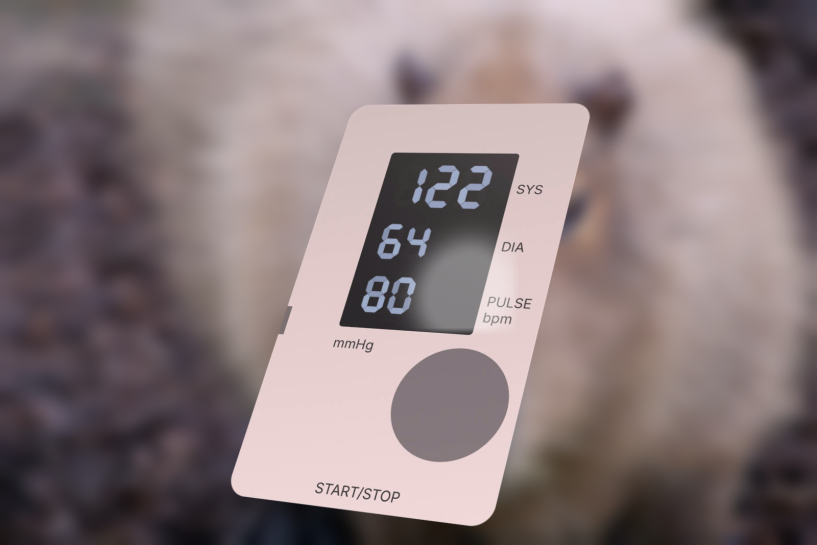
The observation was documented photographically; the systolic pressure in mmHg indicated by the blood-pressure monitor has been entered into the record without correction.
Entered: 122 mmHg
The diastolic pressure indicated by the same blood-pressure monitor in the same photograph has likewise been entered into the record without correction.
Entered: 64 mmHg
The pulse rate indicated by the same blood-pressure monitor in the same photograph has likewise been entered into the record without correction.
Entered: 80 bpm
